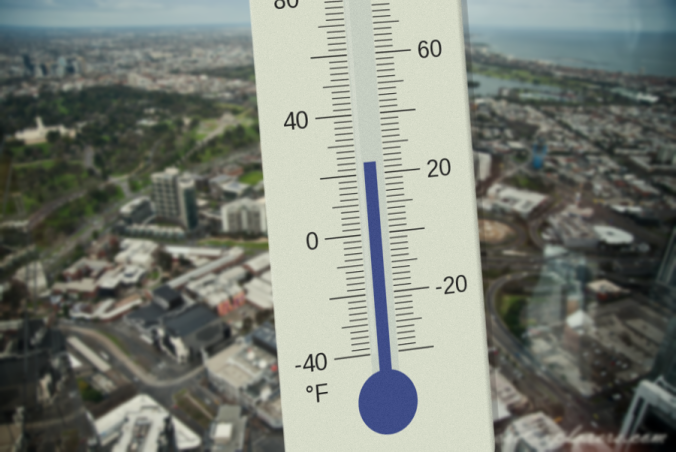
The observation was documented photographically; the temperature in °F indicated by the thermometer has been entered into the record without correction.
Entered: 24 °F
